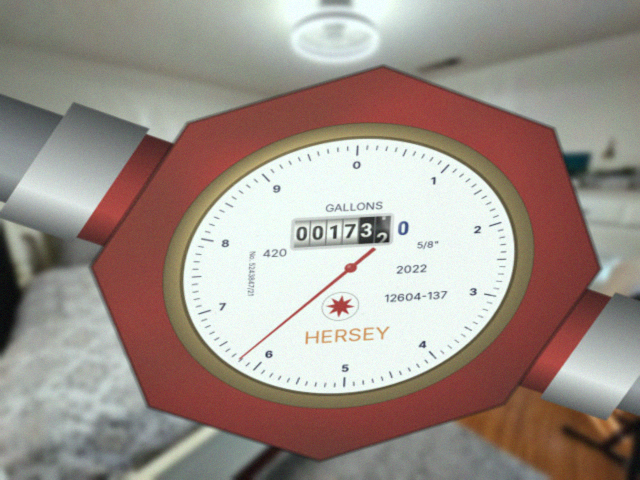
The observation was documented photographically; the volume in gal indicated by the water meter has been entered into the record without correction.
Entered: 17316.2 gal
